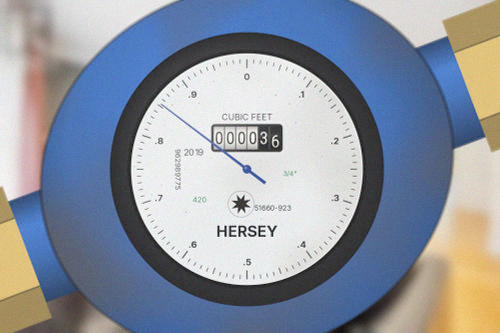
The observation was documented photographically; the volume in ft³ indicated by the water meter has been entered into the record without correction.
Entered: 35.85 ft³
